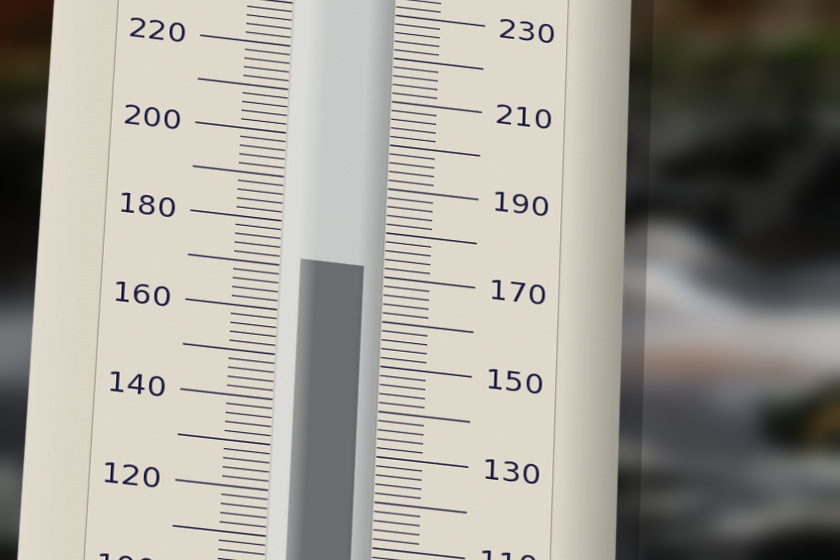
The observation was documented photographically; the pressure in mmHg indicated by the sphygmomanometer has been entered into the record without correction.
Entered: 172 mmHg
